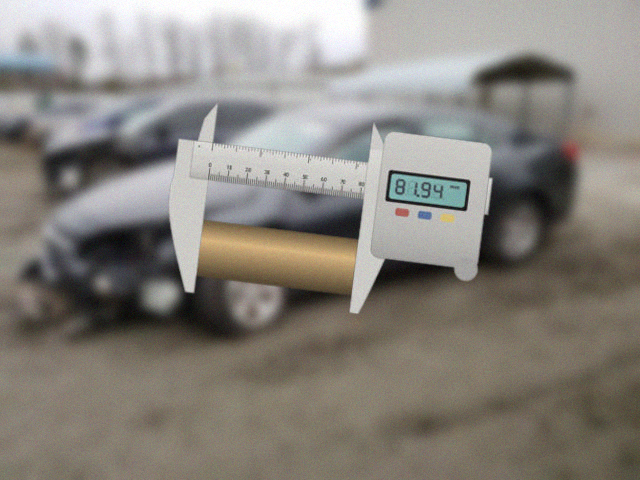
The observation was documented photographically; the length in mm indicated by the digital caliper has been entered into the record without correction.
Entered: 81.94 mm
